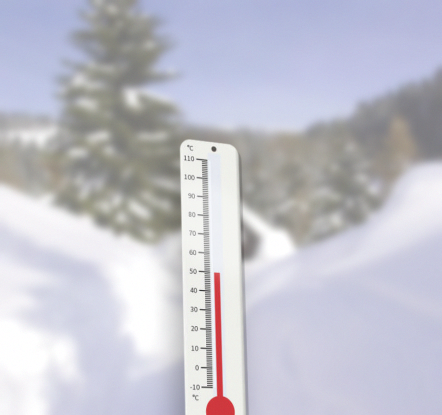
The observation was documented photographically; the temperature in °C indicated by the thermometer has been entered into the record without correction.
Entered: 50 °C
